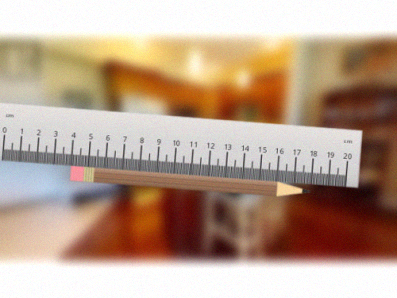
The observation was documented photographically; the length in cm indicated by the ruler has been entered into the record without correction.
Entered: 14 cm
